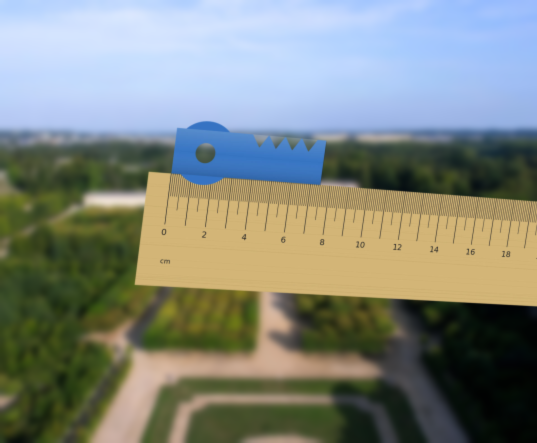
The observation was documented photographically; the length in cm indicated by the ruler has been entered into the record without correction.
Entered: 7.5 cm
